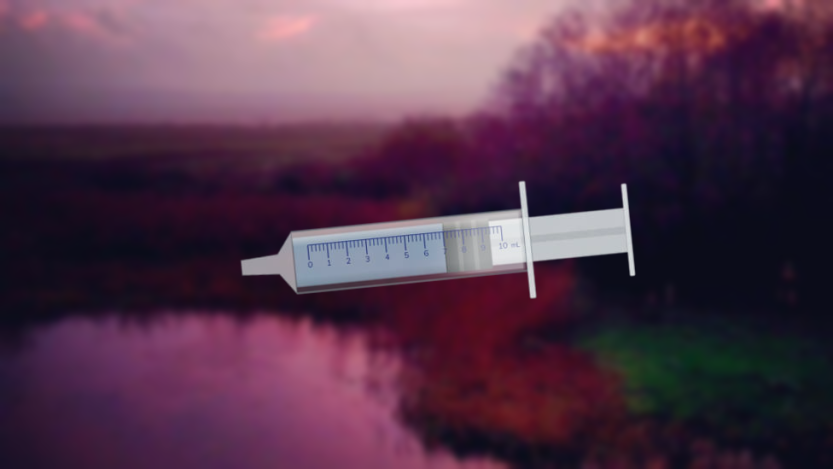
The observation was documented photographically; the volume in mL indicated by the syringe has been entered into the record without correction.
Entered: 7 mL
